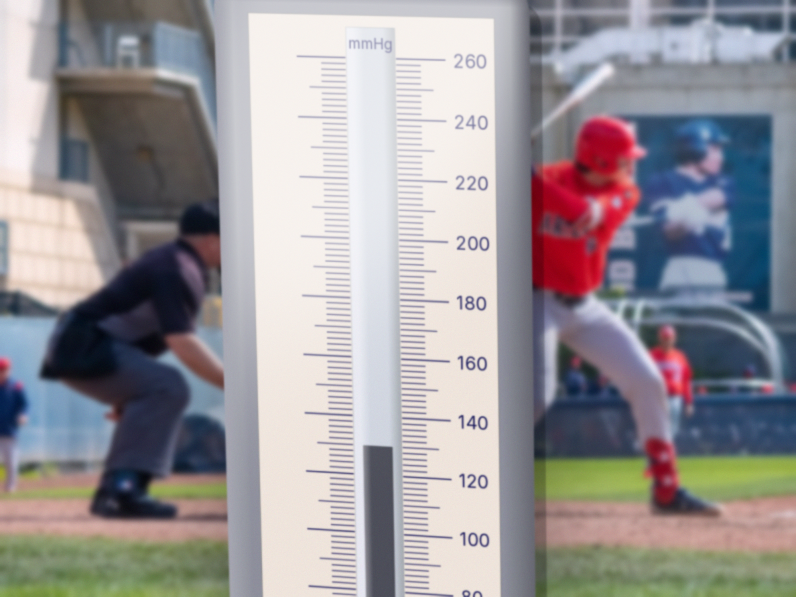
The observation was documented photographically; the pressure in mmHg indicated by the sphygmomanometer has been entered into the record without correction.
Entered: 130 mmHg
